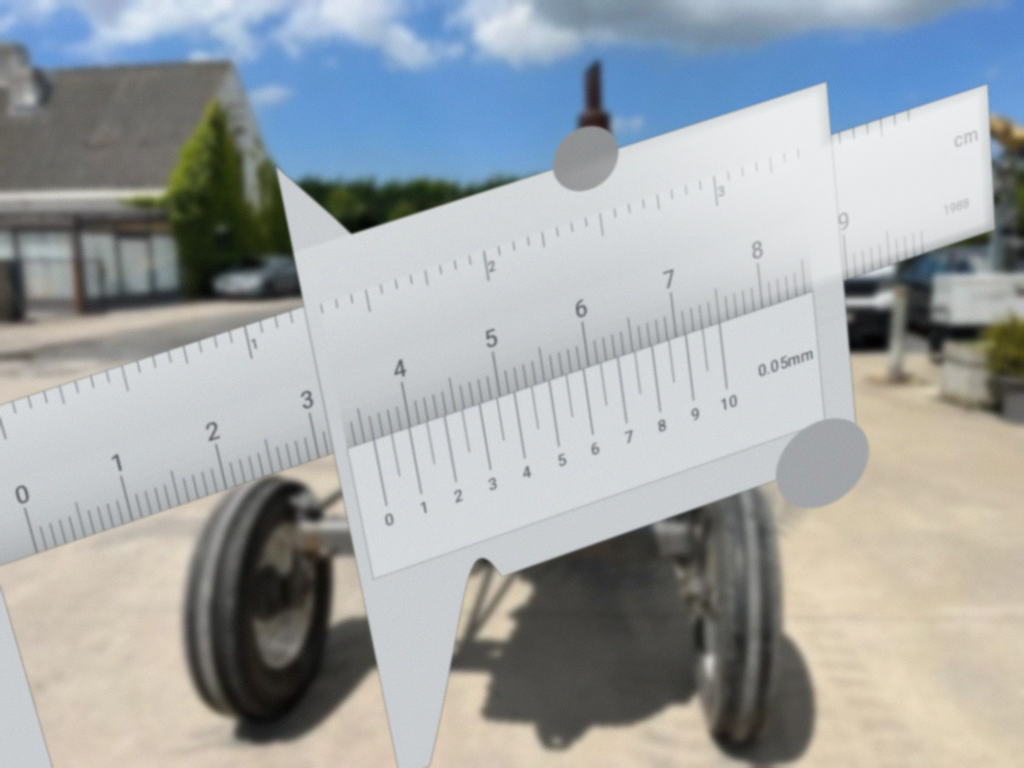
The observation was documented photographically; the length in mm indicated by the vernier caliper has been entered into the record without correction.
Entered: 36.0 mm
